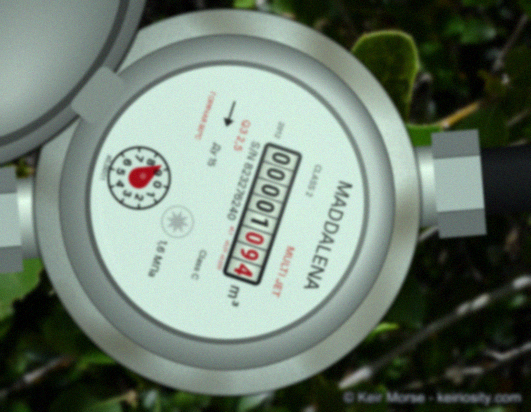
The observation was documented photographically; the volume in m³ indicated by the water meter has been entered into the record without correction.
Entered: 1.0948 m³
